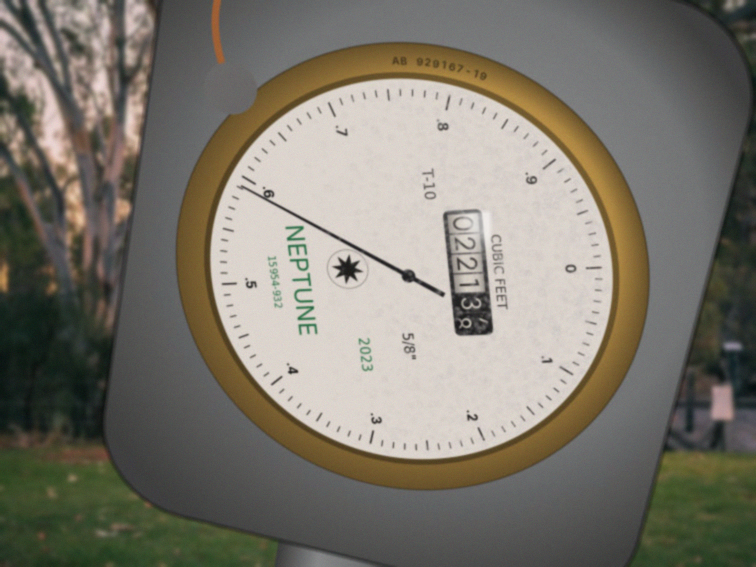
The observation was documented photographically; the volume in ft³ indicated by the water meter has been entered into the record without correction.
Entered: 22137.59 ft³
